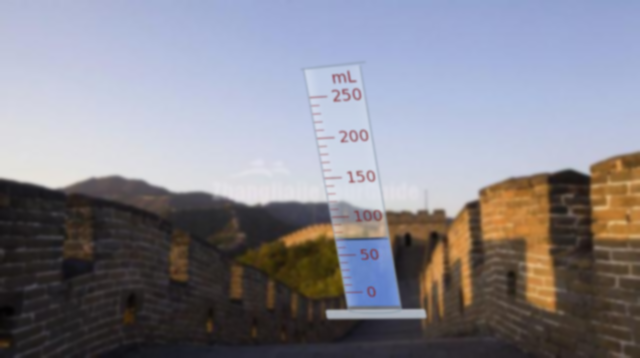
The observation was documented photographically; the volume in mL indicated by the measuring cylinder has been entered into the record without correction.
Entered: 70 mL
